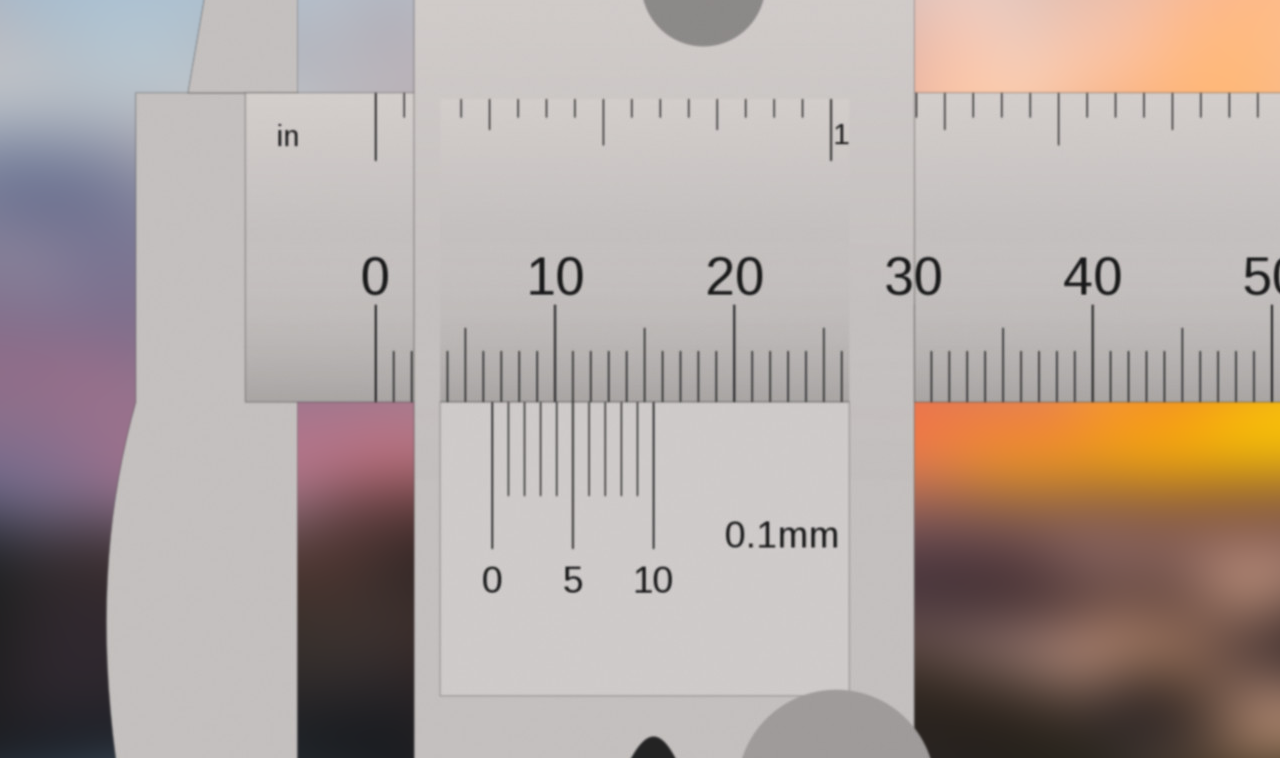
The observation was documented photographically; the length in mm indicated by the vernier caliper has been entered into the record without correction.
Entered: 6.5 mm
